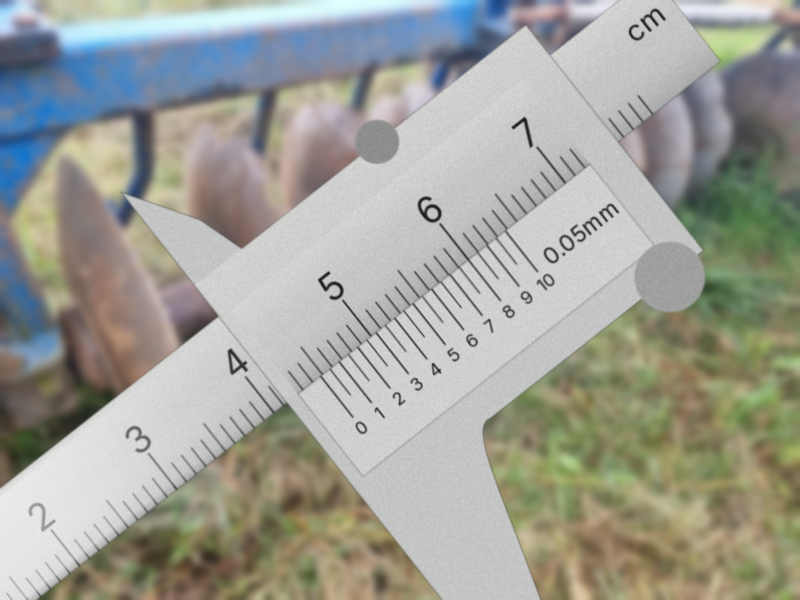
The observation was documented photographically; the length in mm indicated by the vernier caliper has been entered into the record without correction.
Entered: 44.8 mm
